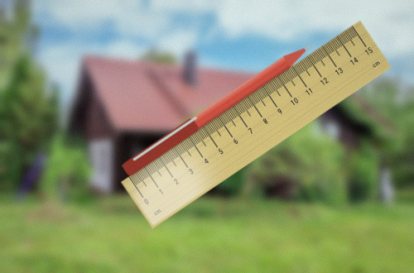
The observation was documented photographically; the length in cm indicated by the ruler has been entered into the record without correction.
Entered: 12.5 cm
